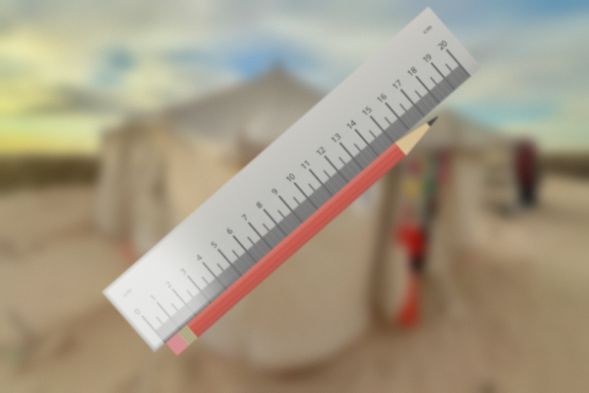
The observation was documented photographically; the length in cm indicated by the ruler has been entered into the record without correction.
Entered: 17.5 cm
